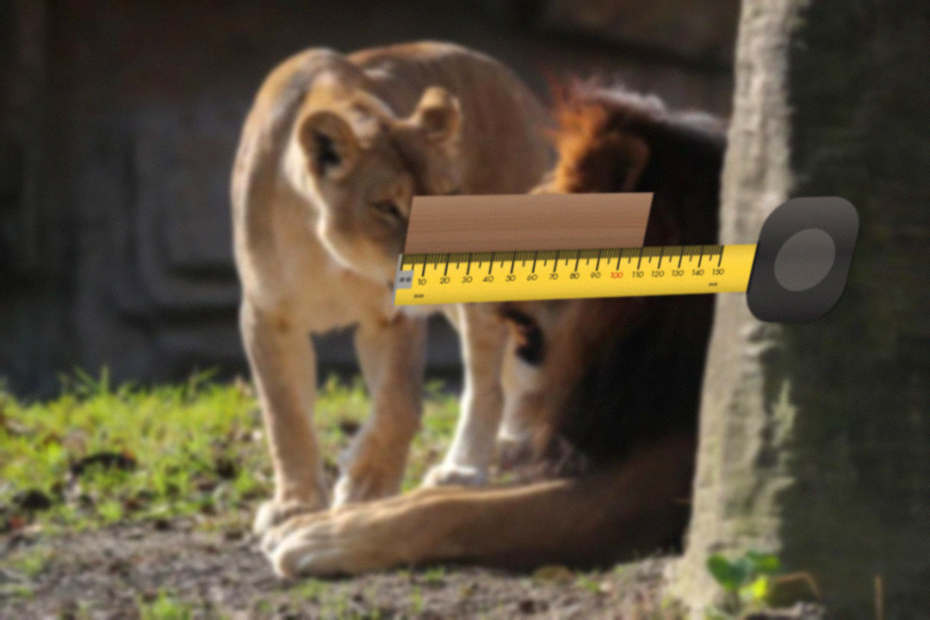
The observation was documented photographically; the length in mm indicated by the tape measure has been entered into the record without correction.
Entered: 110 mm
